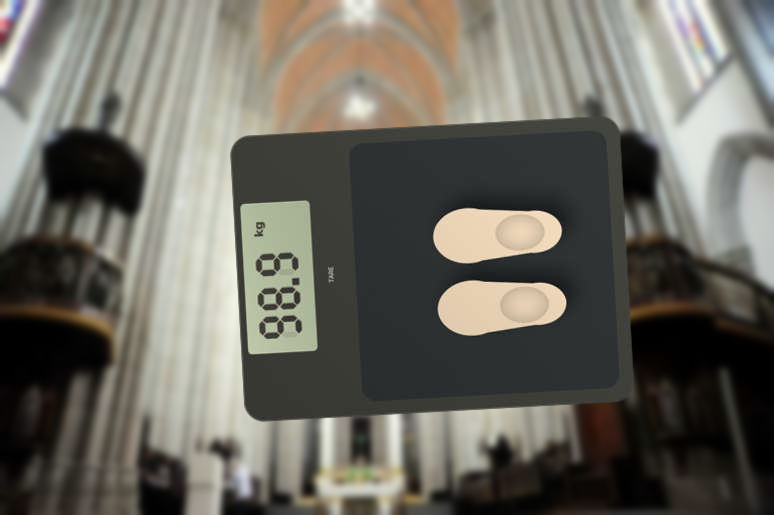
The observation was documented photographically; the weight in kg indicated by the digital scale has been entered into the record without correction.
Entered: 98.9 kg
